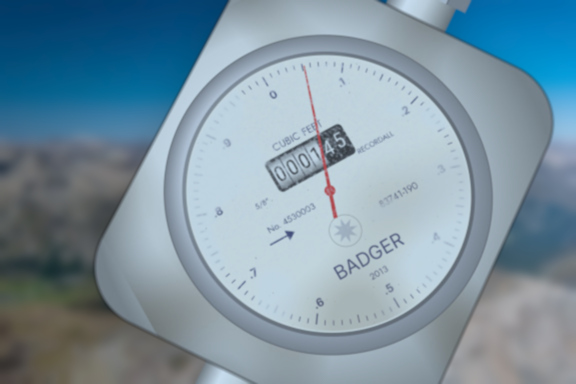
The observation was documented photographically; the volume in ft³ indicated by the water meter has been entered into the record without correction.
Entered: 145.05 ft³
